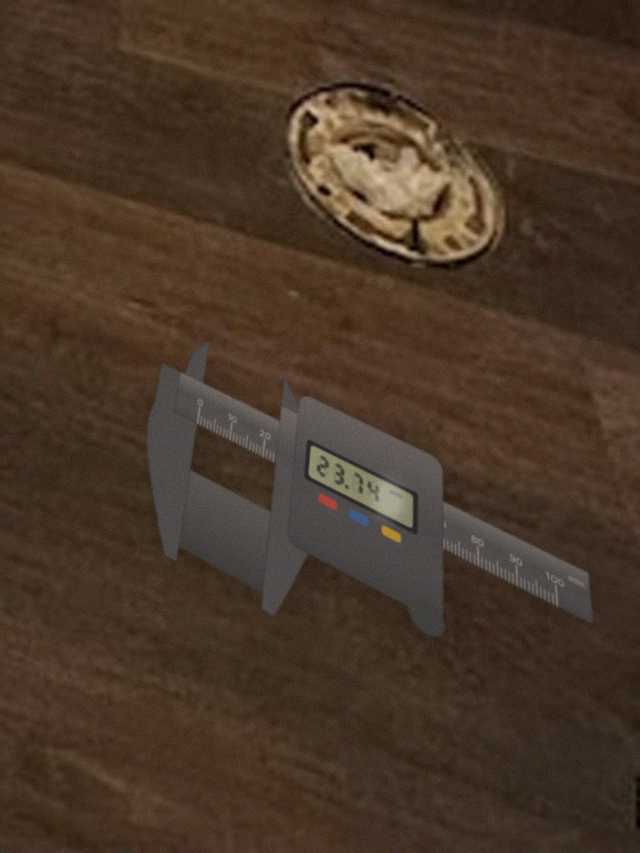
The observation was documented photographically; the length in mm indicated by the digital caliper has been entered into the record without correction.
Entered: 23.74 mm
